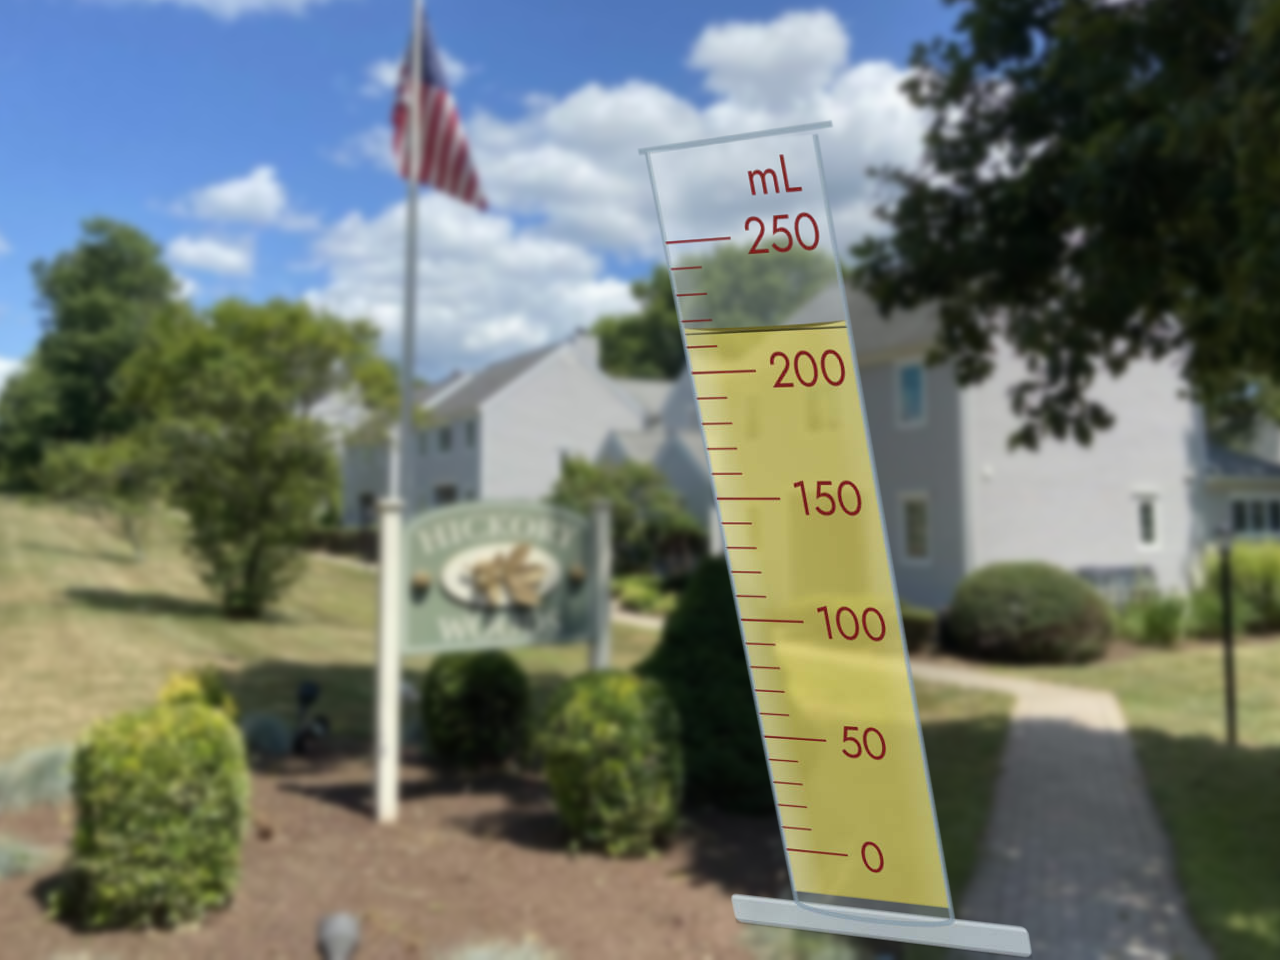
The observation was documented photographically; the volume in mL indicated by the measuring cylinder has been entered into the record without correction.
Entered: 215 mL
